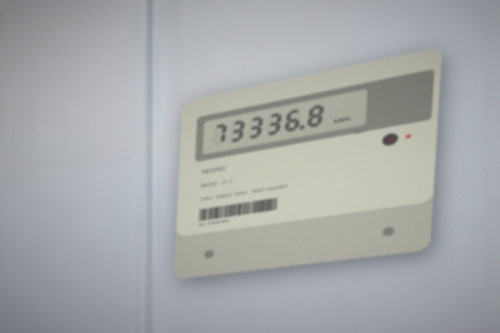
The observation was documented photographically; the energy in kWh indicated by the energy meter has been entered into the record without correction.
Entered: 73336.8 kWh
